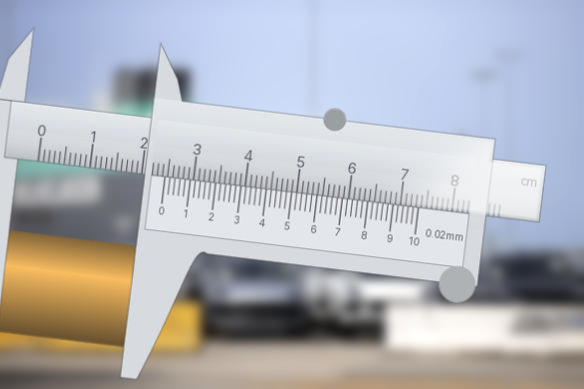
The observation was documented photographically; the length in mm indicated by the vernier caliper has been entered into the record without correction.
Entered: 24.5 mm
